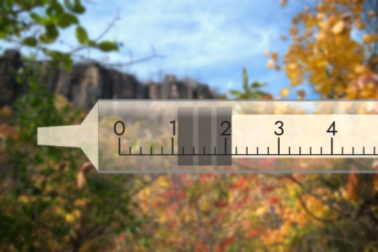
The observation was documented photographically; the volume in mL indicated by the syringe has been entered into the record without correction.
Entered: 1.1 mL
